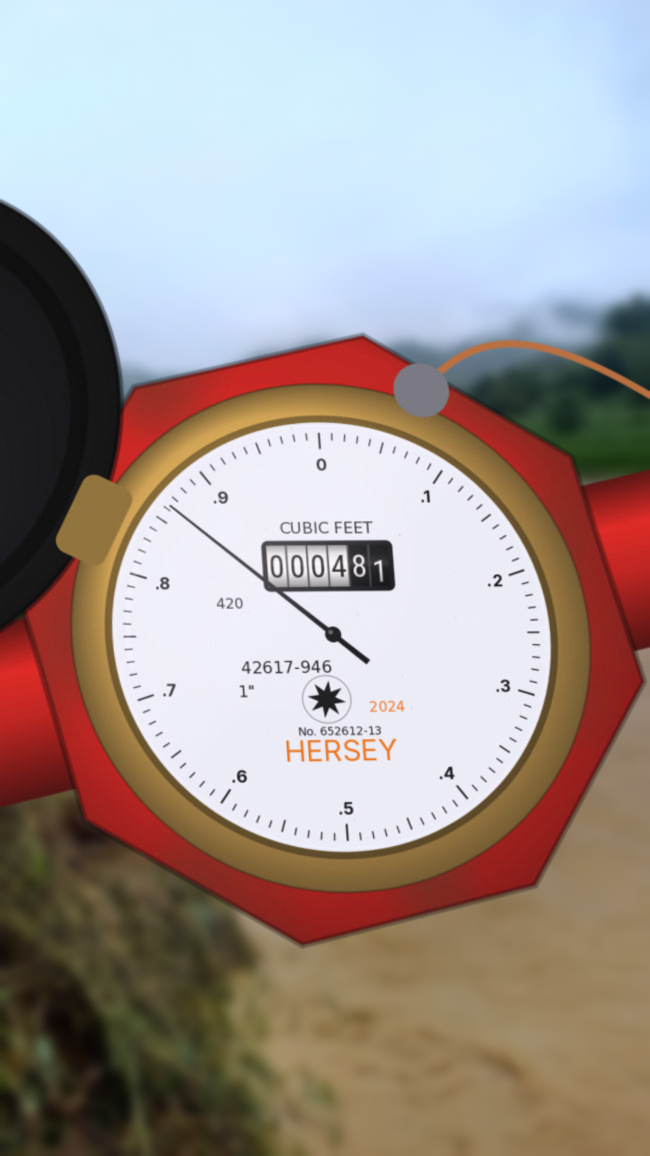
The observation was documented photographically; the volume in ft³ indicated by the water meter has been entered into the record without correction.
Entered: 480.86 ft³
